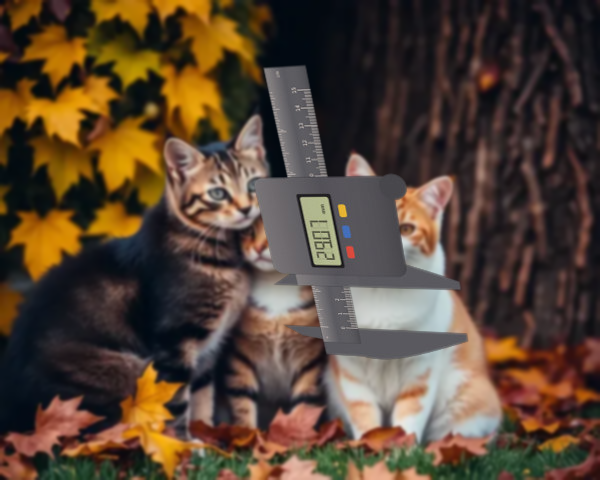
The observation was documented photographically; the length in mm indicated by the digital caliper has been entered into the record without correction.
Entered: 29.07 mm
